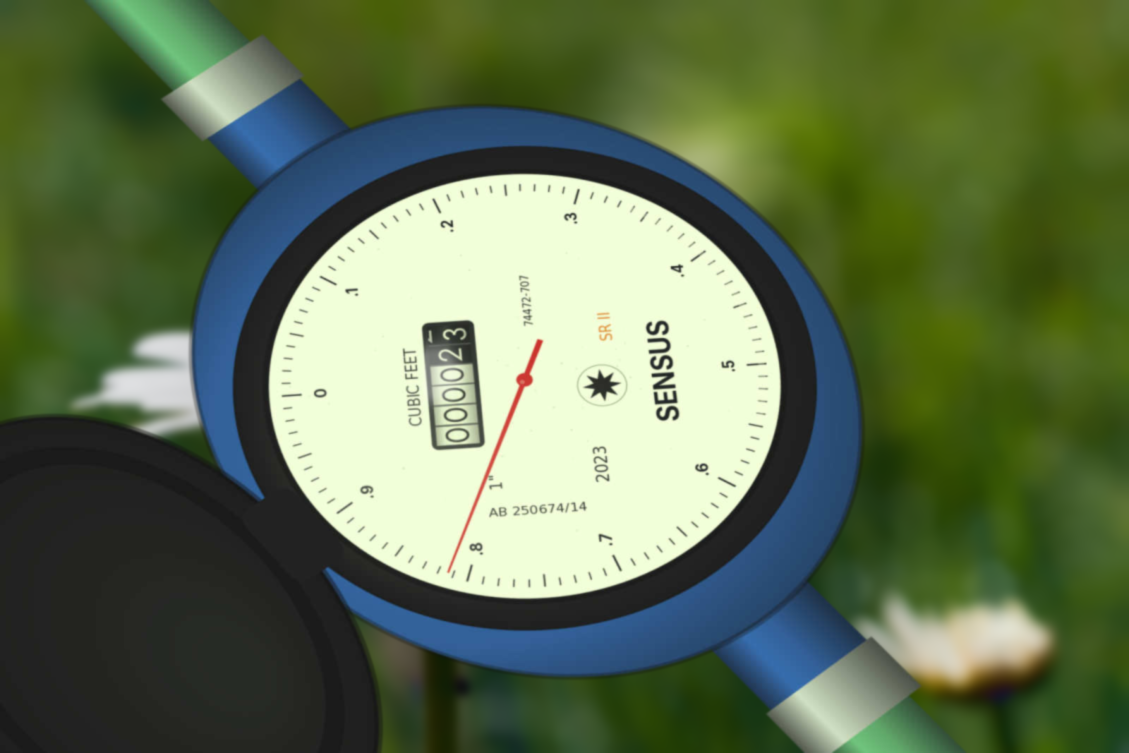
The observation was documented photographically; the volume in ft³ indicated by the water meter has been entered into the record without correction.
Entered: 22.81 ft³
